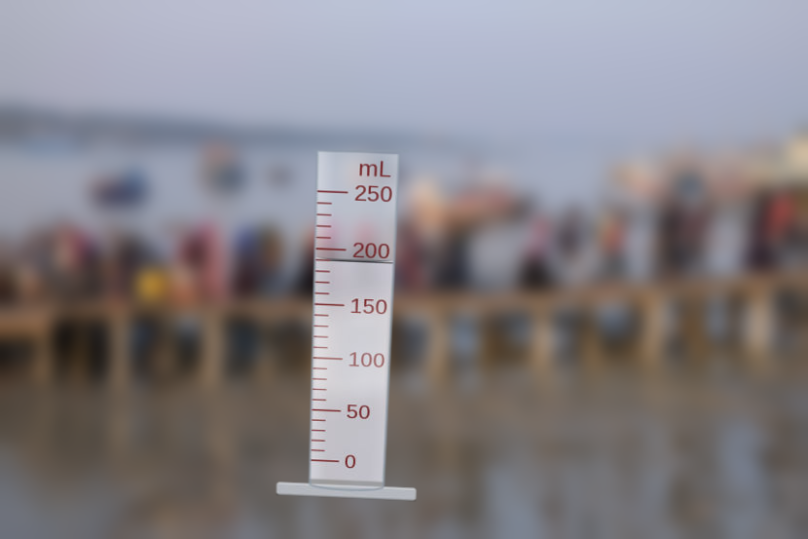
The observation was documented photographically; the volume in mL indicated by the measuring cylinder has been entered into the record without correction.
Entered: 190 mL
